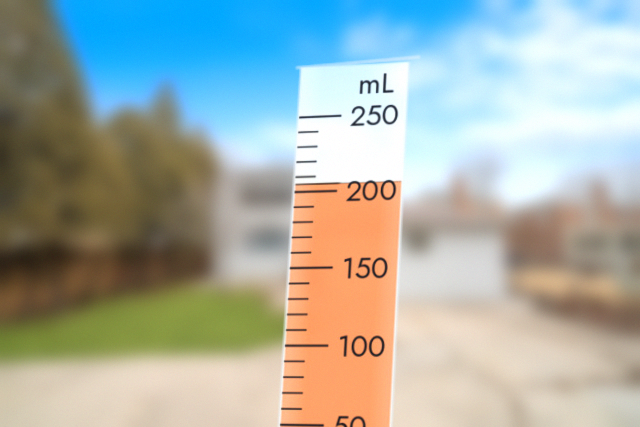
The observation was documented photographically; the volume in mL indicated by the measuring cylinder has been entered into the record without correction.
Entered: 205 mL
